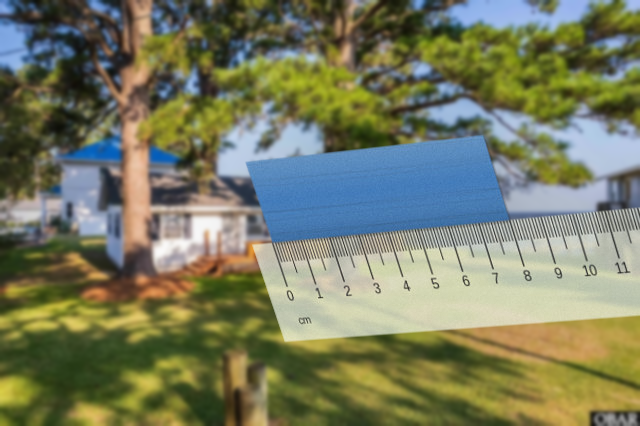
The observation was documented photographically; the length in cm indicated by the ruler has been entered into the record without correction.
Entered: 8 cm
